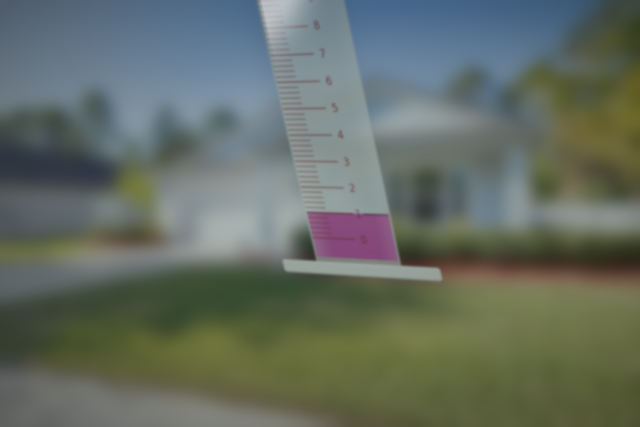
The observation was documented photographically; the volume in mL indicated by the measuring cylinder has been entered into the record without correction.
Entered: 1 mL
